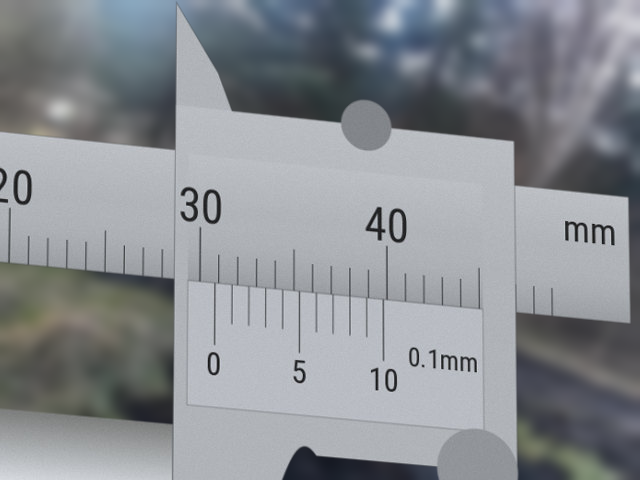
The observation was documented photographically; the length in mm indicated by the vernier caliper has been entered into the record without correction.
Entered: 30.8 mm
